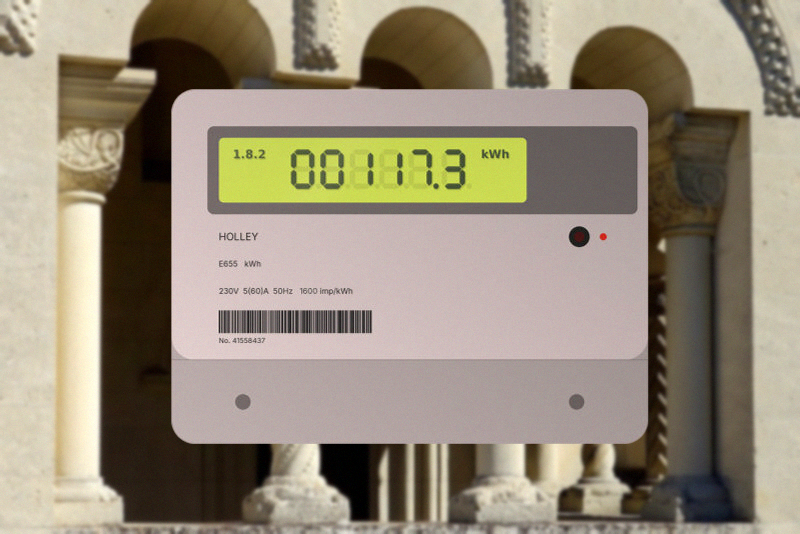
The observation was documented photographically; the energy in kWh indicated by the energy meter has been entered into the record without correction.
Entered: 117.3 kWh
